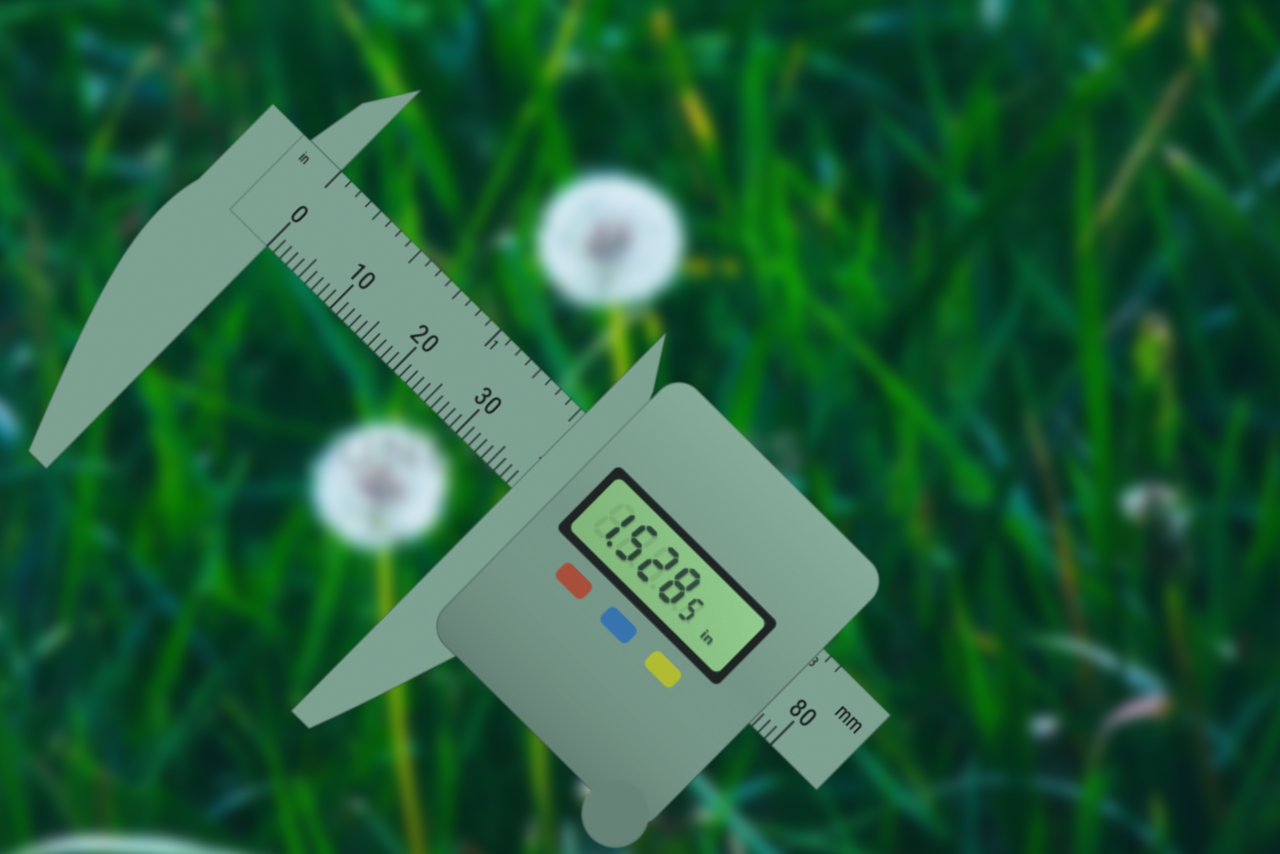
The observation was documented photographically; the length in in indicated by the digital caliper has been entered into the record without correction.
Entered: 1.5285 in
